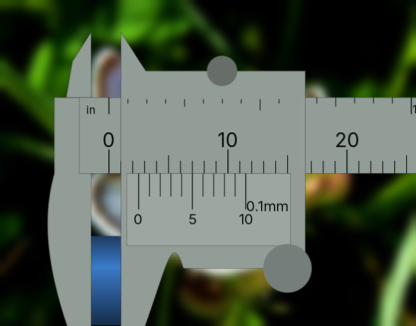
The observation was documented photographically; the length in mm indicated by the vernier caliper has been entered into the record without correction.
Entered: 2.5 mm
